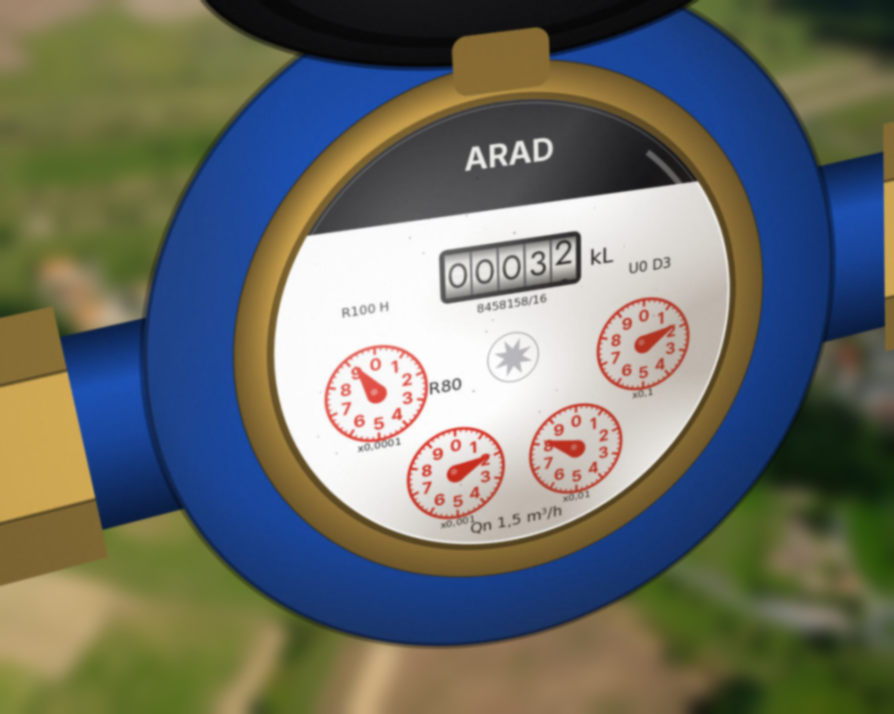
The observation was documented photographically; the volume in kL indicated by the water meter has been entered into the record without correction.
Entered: 32.1819 kL
